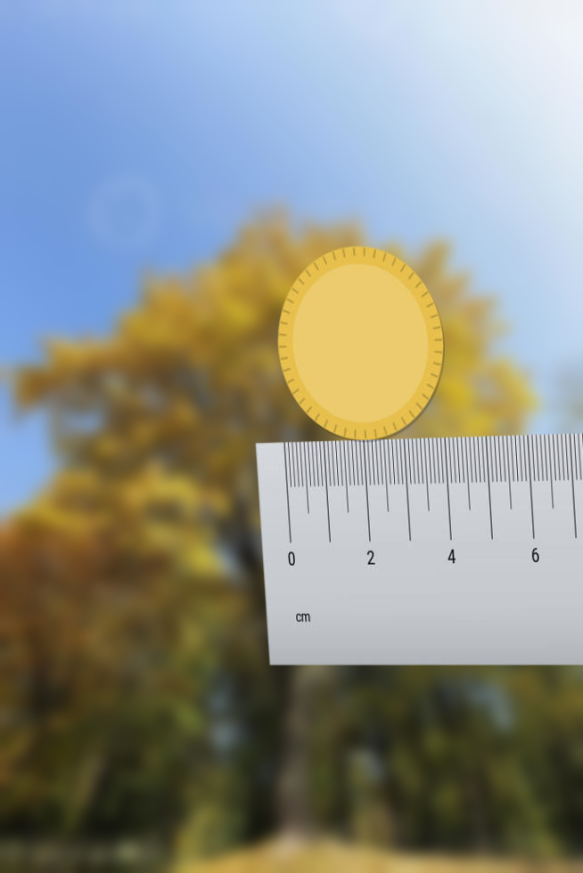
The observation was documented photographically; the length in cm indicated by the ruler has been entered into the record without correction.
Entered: 4.1 cm
